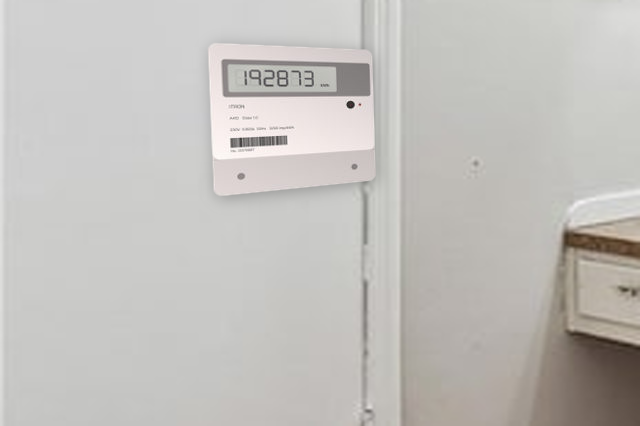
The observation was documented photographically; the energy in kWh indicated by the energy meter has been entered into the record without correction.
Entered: 192873 kWh
